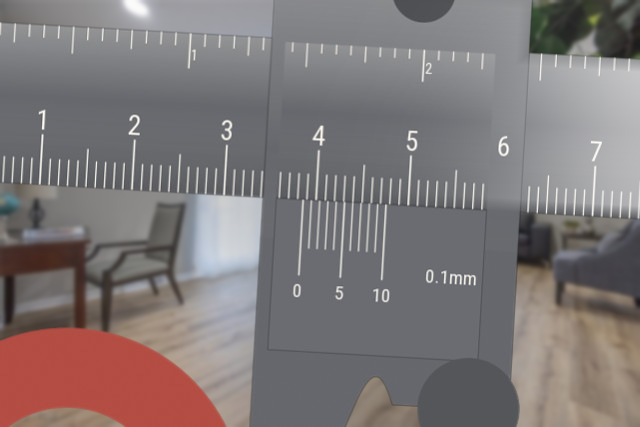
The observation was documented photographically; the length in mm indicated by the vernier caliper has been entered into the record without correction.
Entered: 38.6 mm
